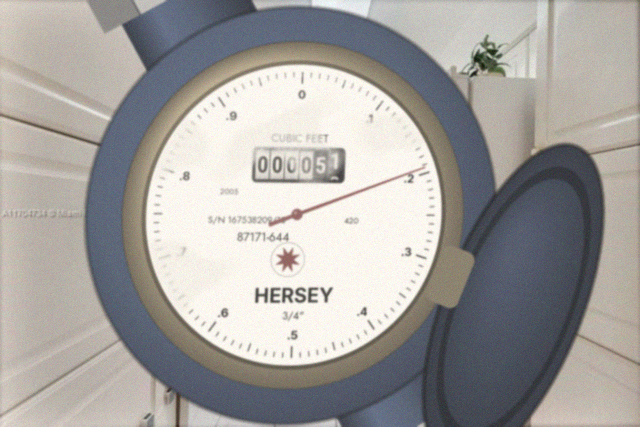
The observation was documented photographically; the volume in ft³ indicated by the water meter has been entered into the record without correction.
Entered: 51.19 ft³
